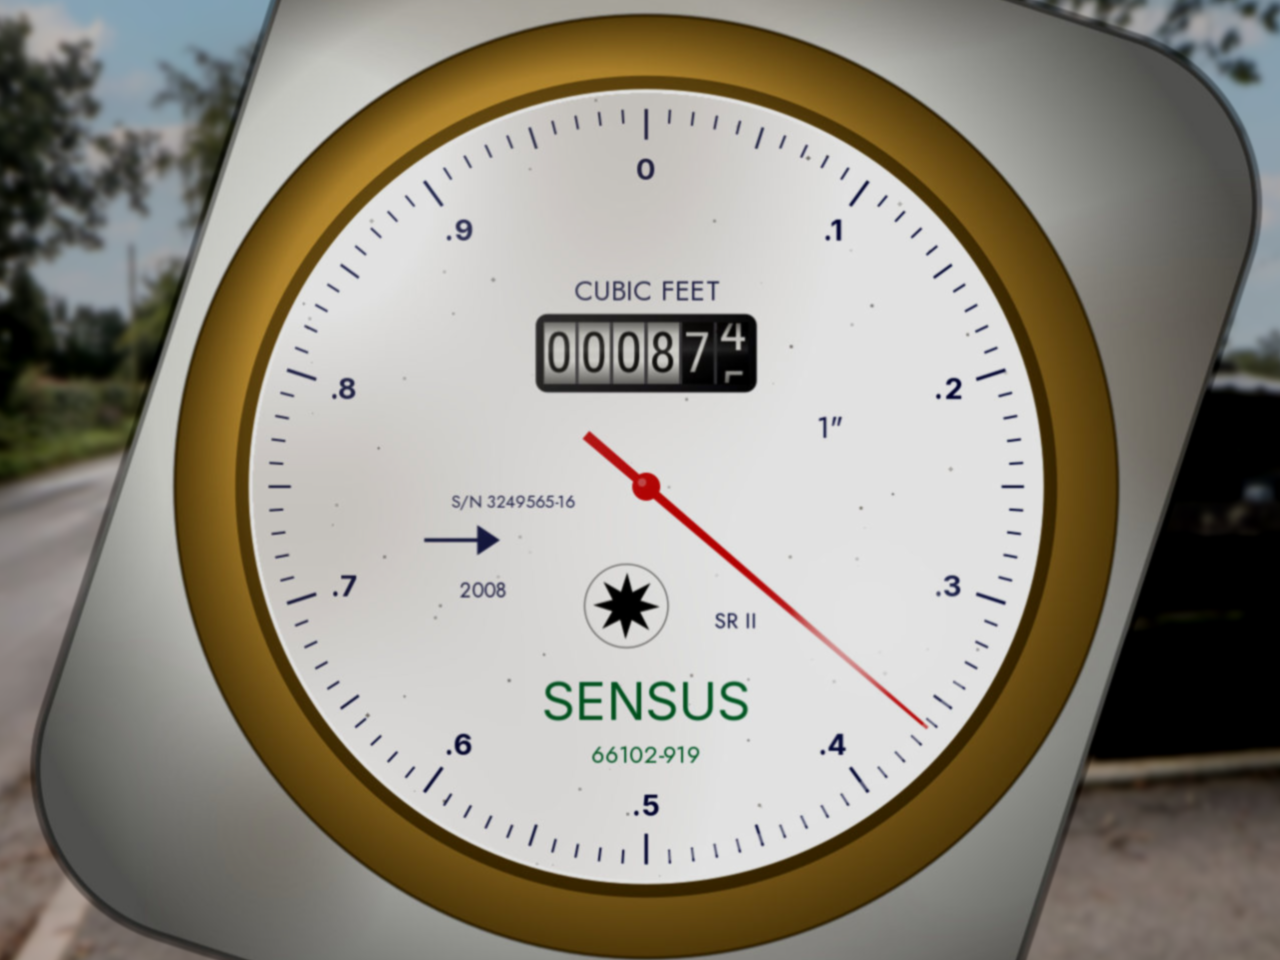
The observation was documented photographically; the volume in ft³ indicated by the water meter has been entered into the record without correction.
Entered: 874.36 ft³
